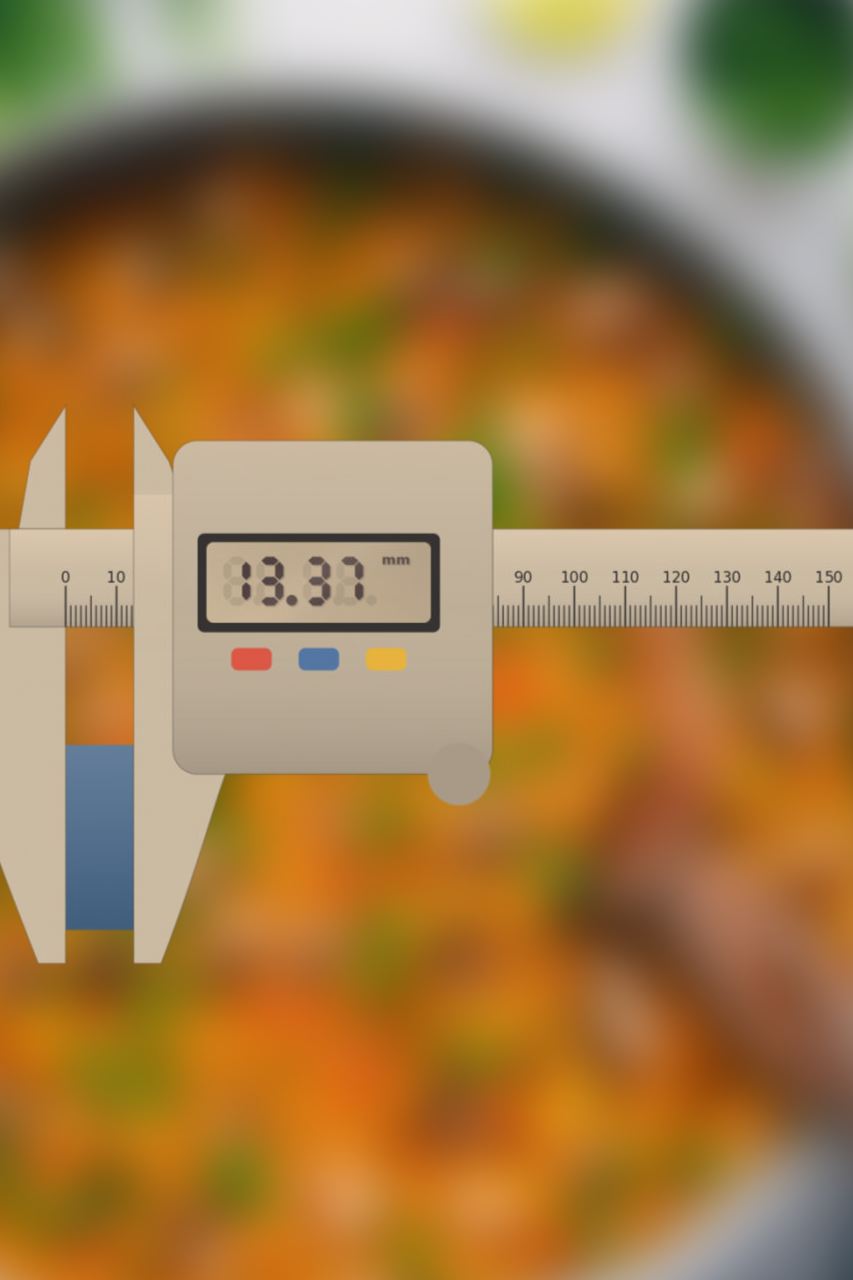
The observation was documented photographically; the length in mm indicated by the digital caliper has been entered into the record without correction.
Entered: 13.37 mm
